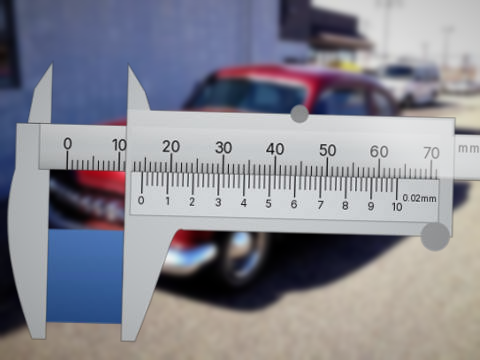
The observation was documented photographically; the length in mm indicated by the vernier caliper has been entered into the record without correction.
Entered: 14.5 mm
